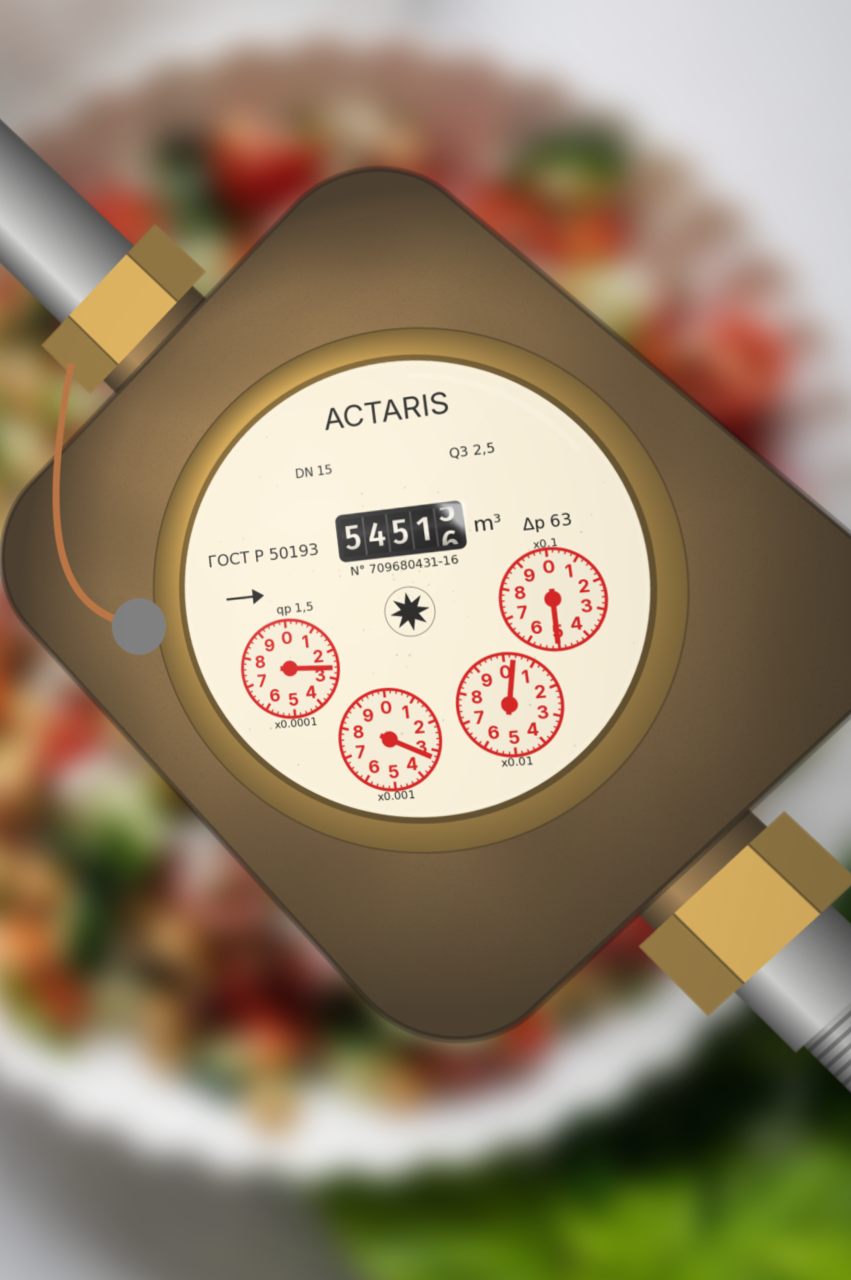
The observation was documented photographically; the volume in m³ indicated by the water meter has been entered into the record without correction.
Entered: 54515.5032 m³
